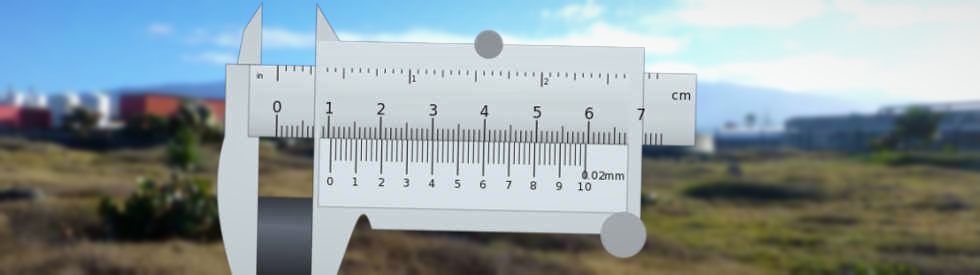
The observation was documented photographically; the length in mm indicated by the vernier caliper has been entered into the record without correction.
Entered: 10.5 mm
